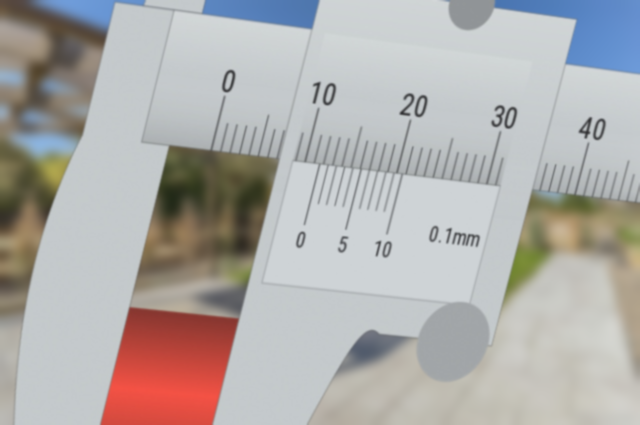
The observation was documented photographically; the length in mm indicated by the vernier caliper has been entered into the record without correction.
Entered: 11.6 mm
